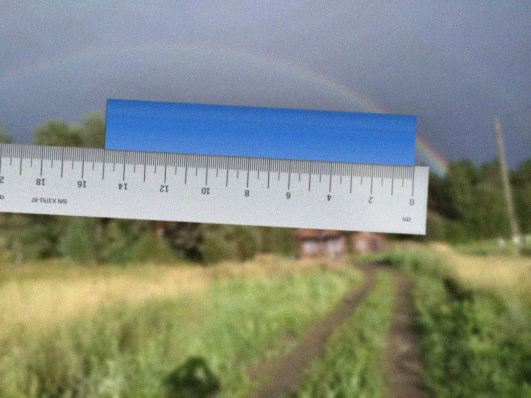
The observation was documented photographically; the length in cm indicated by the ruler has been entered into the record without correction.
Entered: 15 cm
